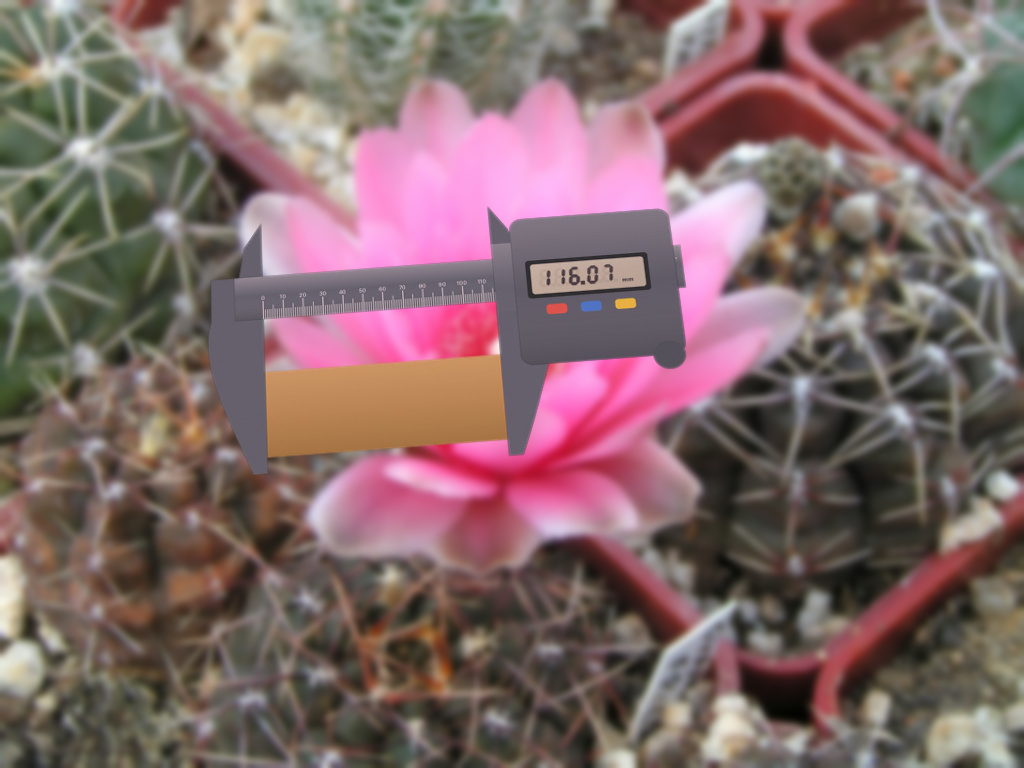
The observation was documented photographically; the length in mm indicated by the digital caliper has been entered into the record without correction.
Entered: 116.07 mm
